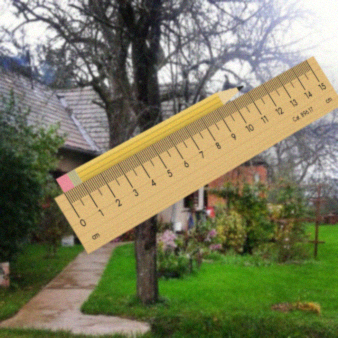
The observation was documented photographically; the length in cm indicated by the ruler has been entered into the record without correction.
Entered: 11 cm
